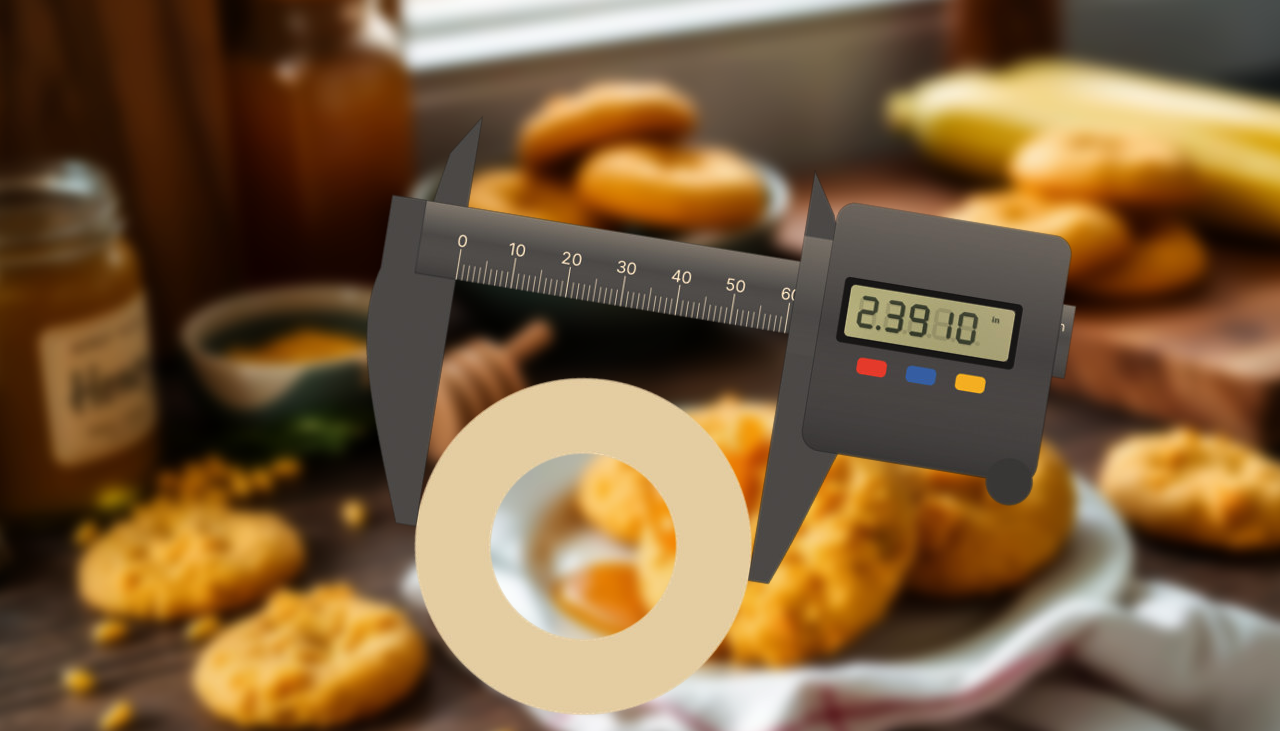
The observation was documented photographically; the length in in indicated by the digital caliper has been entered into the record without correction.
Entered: 2.3910 in
